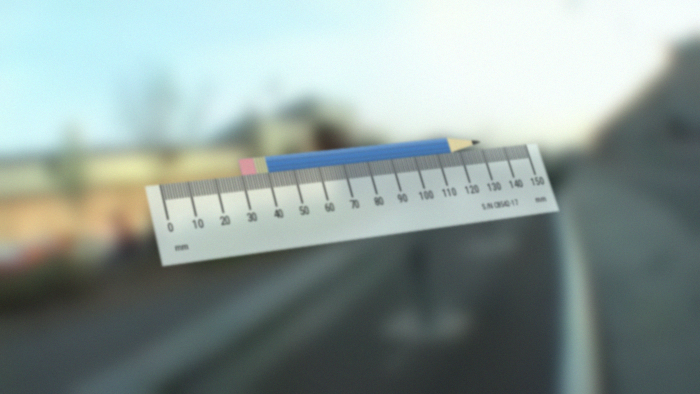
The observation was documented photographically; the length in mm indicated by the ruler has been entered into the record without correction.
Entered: 100 mm
